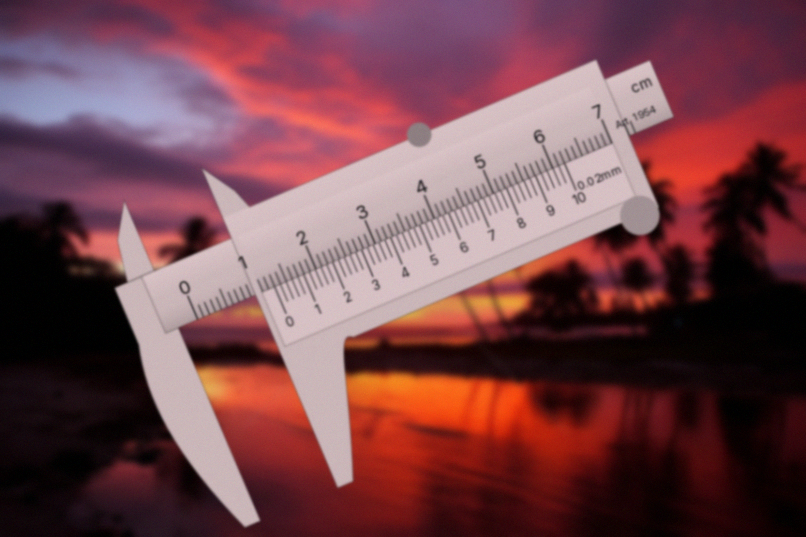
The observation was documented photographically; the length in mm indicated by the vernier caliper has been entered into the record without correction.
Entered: 13.0 mm
